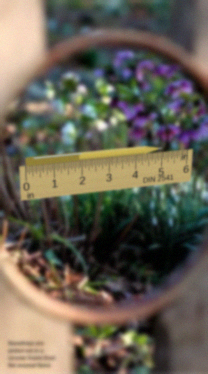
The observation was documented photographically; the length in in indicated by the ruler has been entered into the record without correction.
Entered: 5 in
